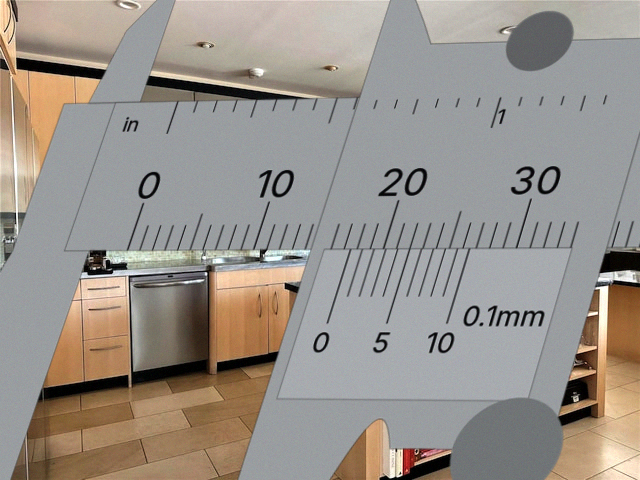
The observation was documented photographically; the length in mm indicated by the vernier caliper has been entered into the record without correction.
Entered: 17.5 mm
